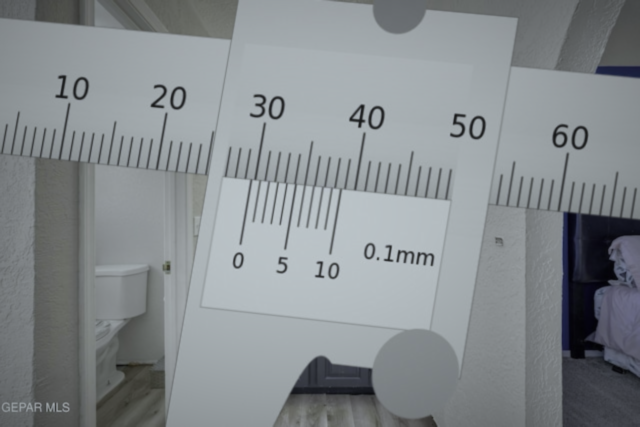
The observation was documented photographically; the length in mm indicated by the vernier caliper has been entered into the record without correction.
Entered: 29.6 mm
